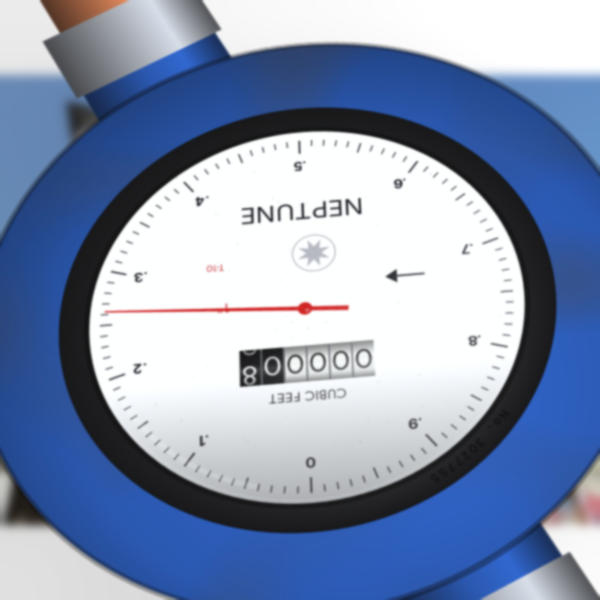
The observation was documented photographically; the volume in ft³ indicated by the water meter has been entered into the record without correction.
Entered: 8.26 ft³
